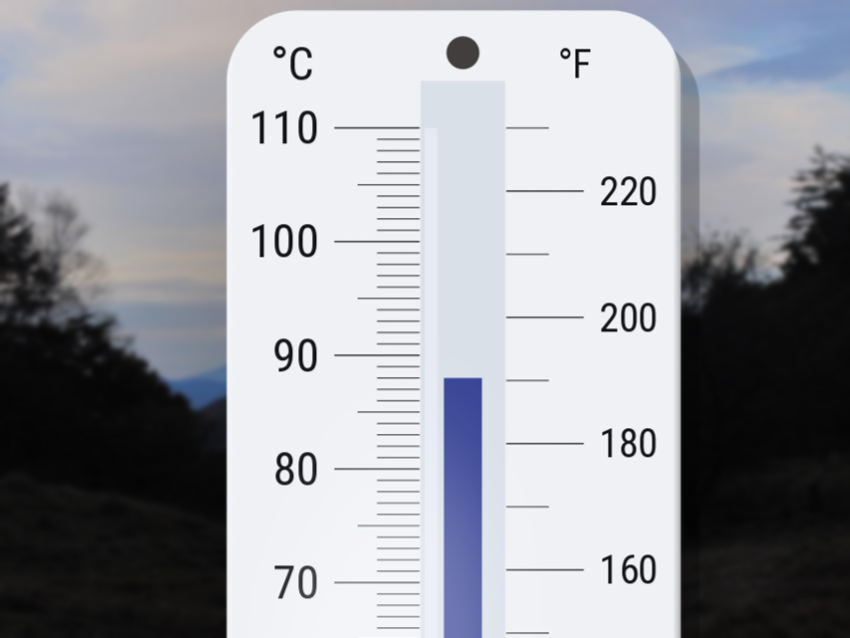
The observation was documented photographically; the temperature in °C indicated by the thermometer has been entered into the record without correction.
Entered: 88 °C
